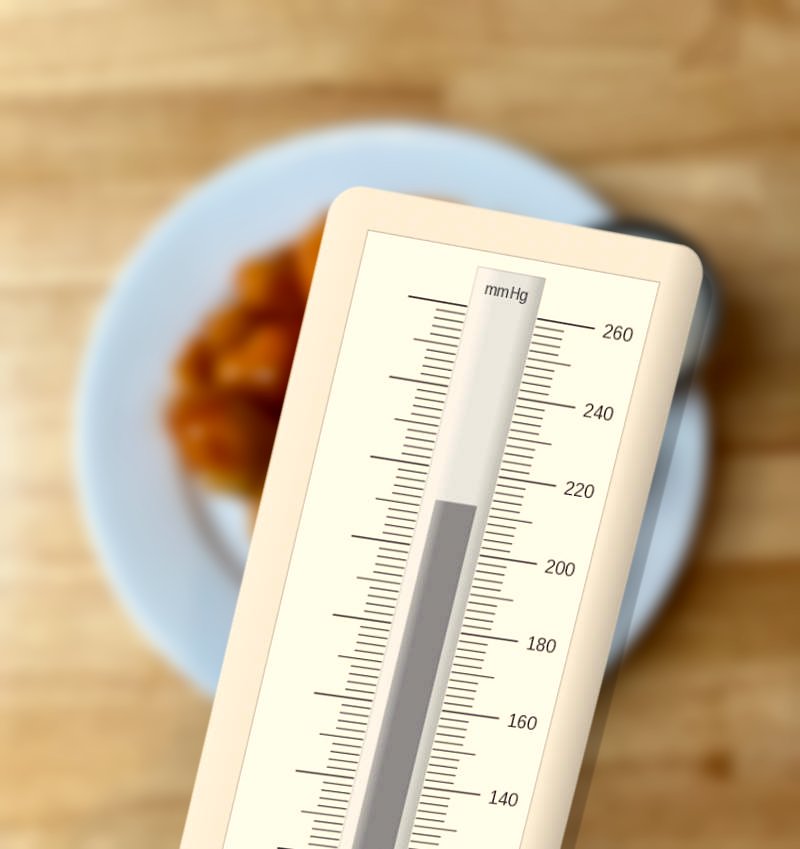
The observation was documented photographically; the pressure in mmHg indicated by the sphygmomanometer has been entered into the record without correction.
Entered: 212 mmHg
